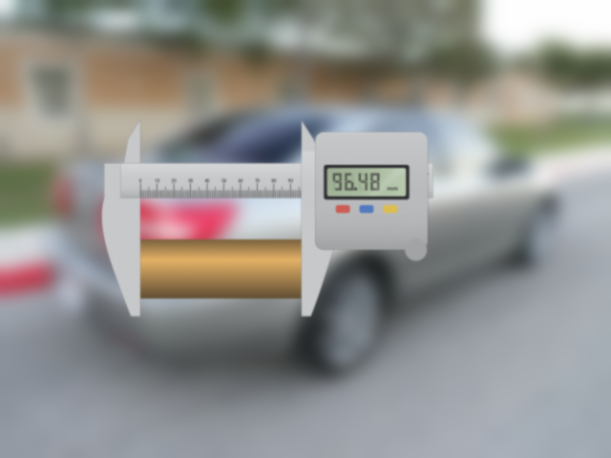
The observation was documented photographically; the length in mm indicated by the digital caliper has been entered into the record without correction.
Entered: 96.48 mm
